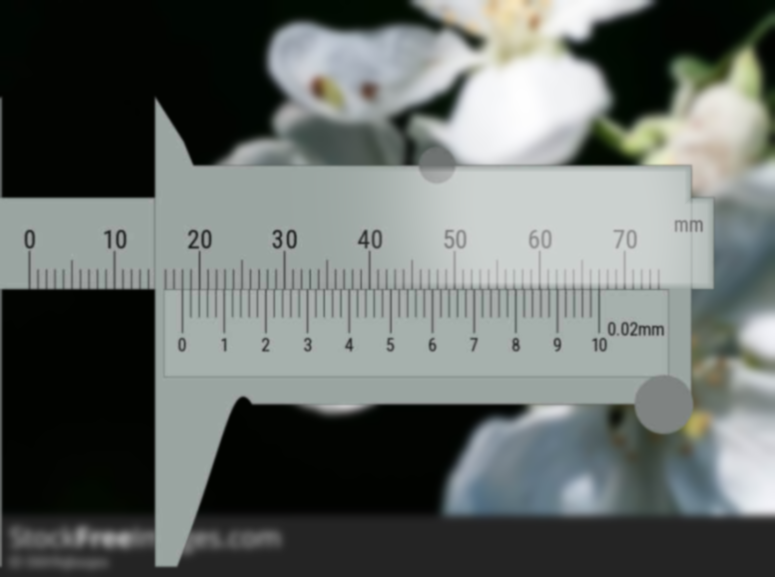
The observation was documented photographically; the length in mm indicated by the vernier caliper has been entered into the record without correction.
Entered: 18.0 mm
